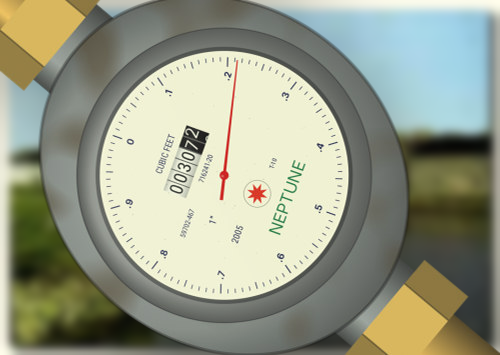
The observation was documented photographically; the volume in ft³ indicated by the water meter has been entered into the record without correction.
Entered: 3072.21 ft³
